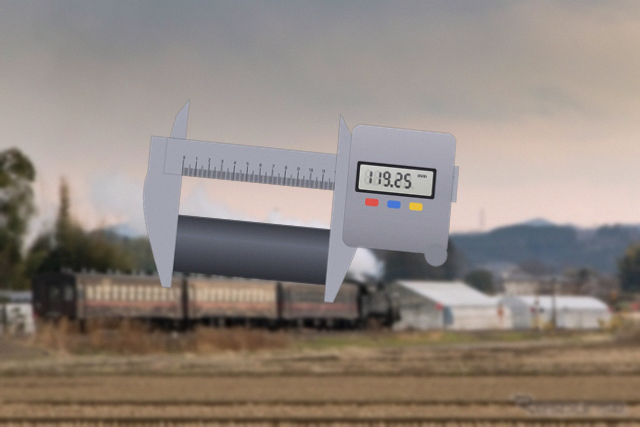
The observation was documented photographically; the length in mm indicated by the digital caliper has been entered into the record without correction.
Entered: 119.25 mm
